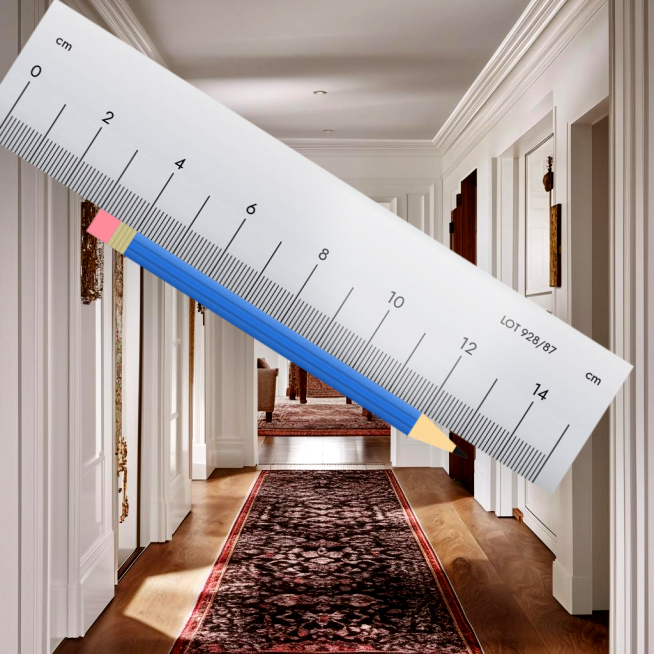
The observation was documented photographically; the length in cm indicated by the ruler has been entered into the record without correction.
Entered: 10.4 cm
